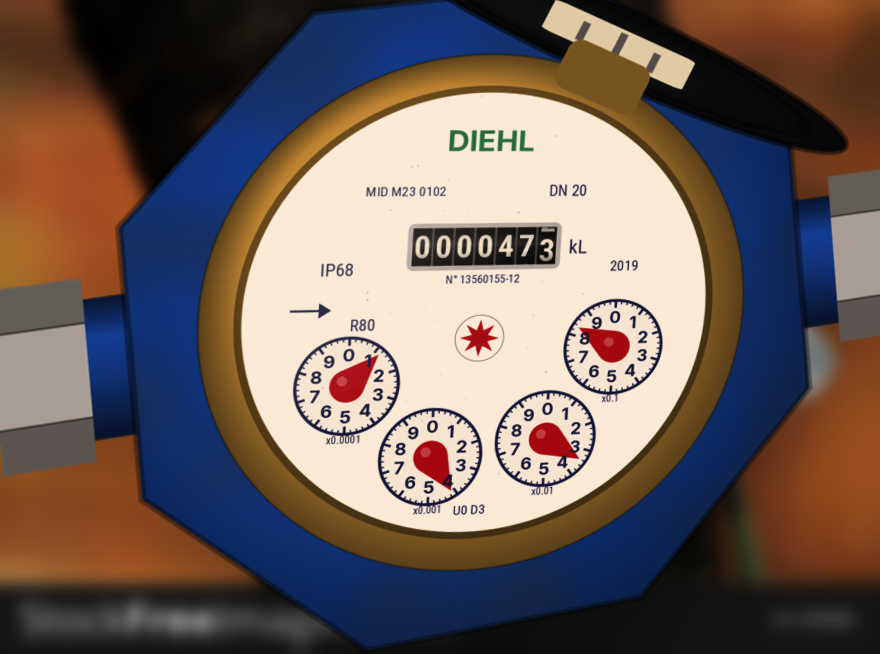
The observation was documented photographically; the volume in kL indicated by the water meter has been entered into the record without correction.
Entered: 472.8341 kL
